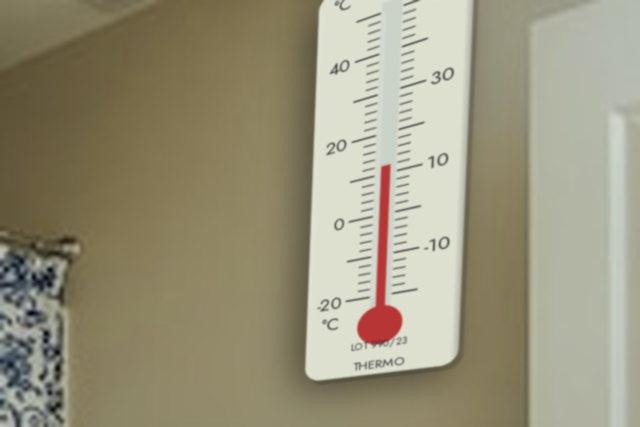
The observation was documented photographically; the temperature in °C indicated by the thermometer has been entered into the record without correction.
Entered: 12 °C
